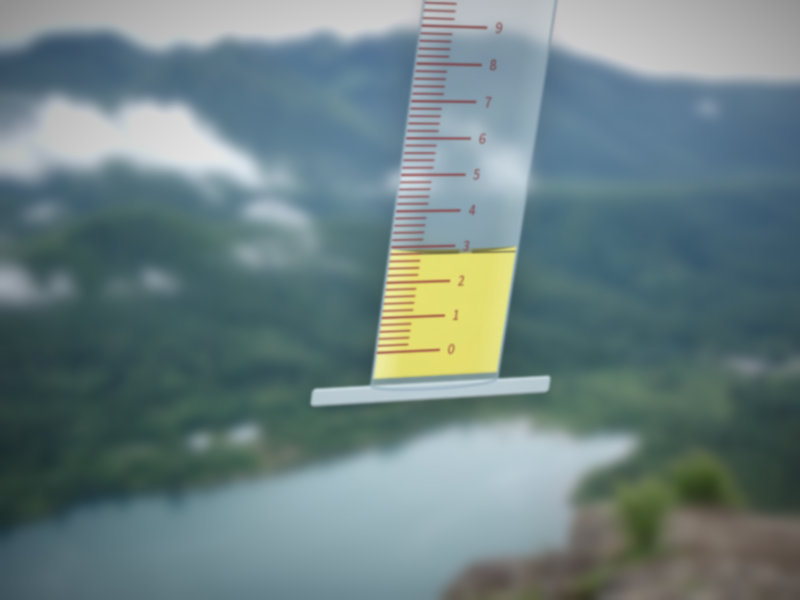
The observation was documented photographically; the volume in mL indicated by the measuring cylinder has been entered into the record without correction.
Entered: 2.8 mL
